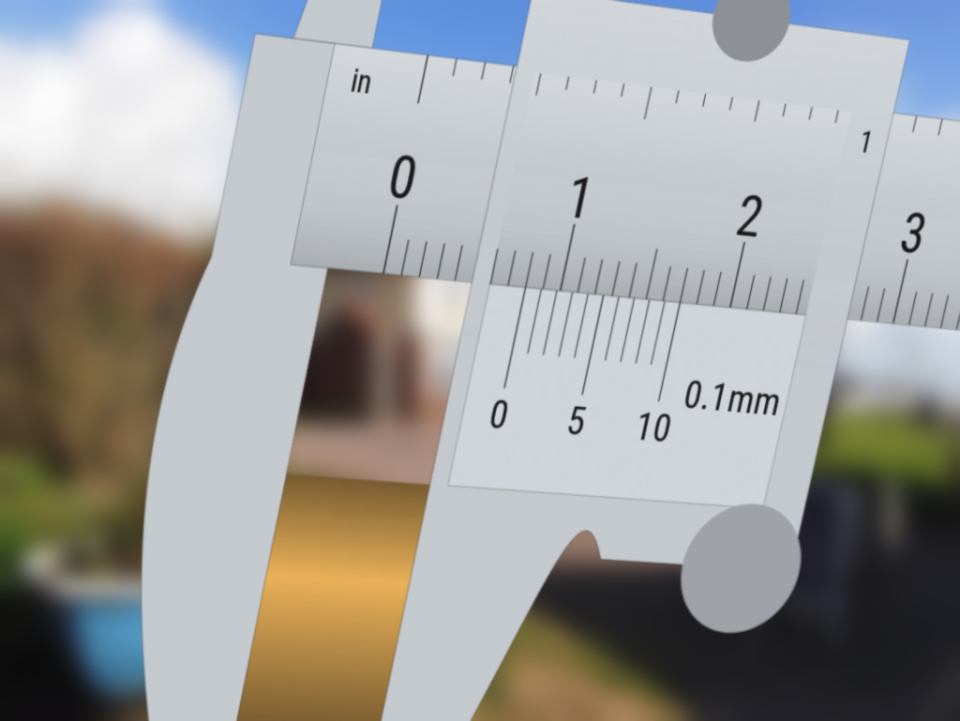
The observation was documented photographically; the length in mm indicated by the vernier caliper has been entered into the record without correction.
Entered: 8.0 mm
